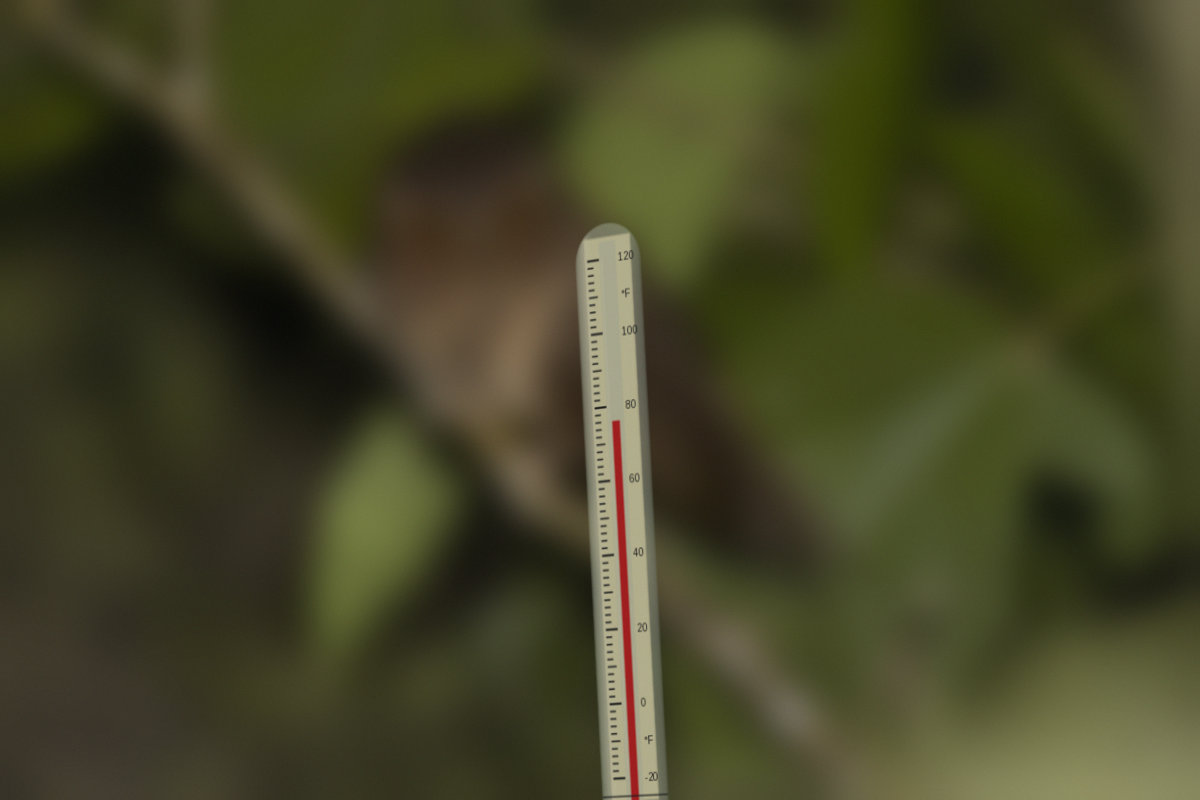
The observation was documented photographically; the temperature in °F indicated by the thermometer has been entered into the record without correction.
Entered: 76 °F
